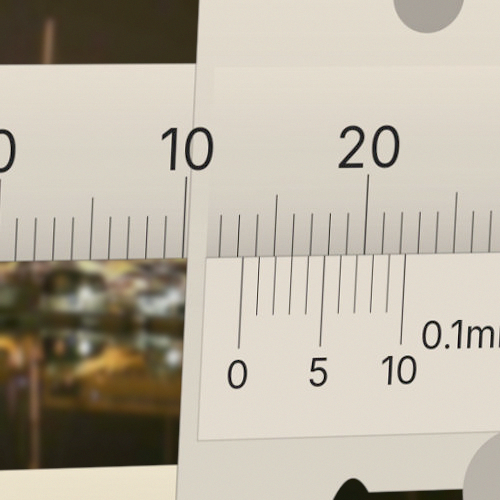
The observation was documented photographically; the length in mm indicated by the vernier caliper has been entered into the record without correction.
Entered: 13.3 mm
